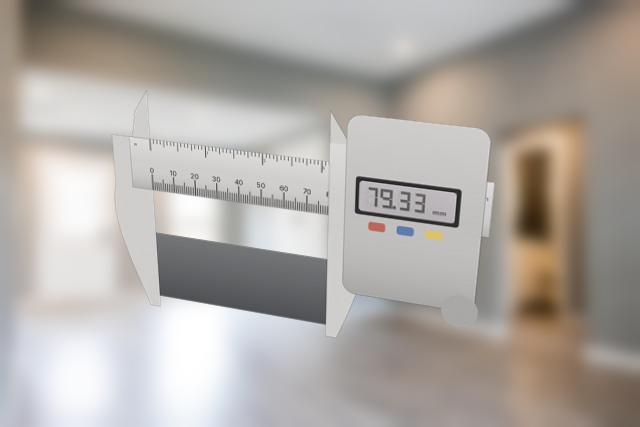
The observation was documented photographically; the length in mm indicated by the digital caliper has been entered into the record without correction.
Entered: 79.33 mm
